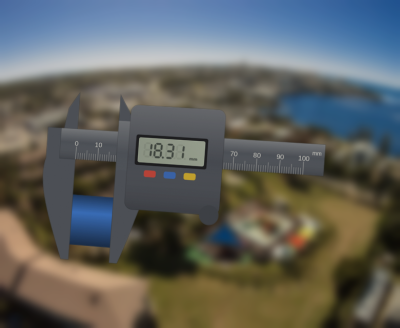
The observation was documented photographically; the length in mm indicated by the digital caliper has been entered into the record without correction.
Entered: 18.31 mm
